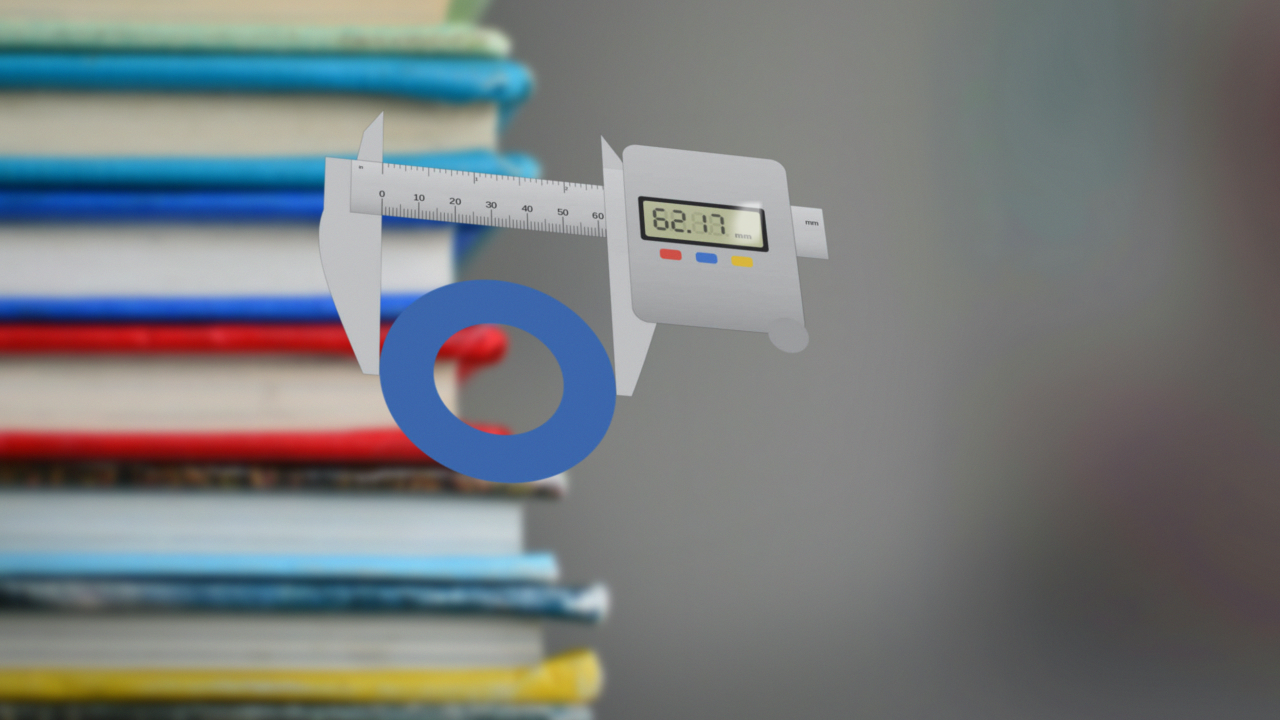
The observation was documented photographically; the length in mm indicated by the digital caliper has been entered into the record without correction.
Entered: 62.17 mm
